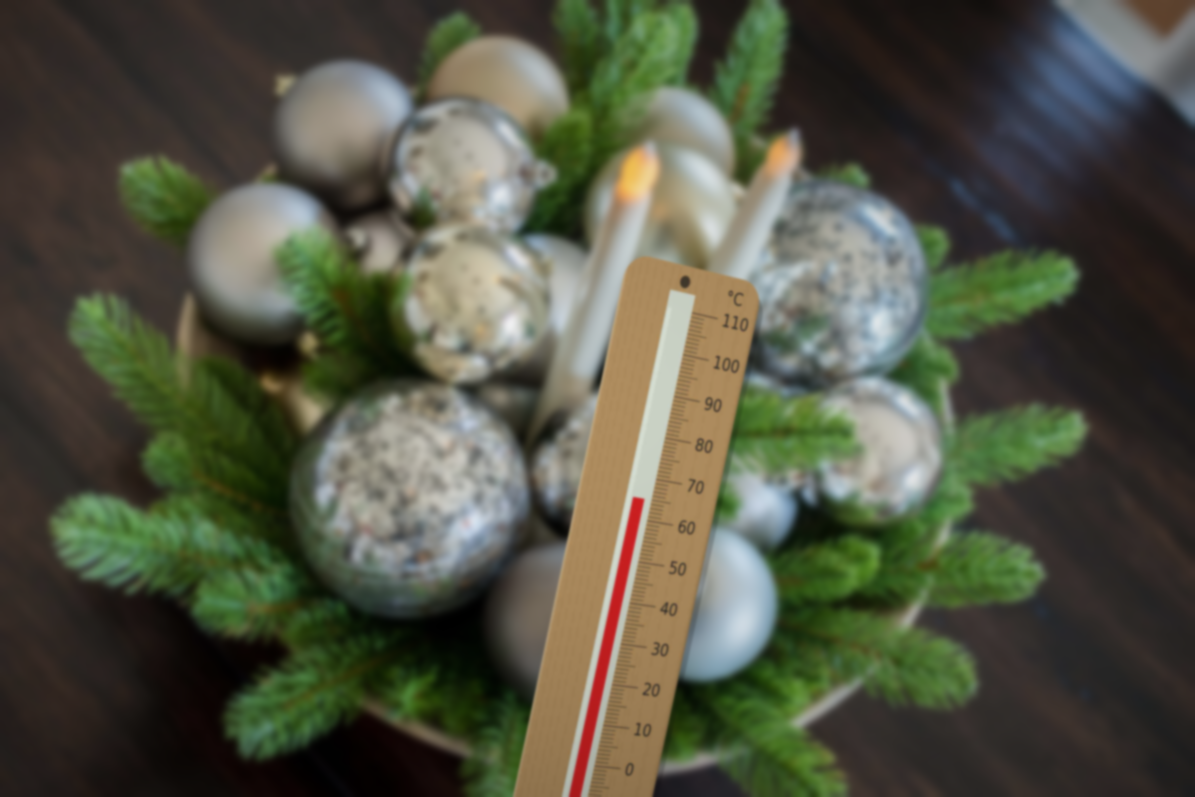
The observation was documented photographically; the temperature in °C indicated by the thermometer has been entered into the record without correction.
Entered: 65 °C
